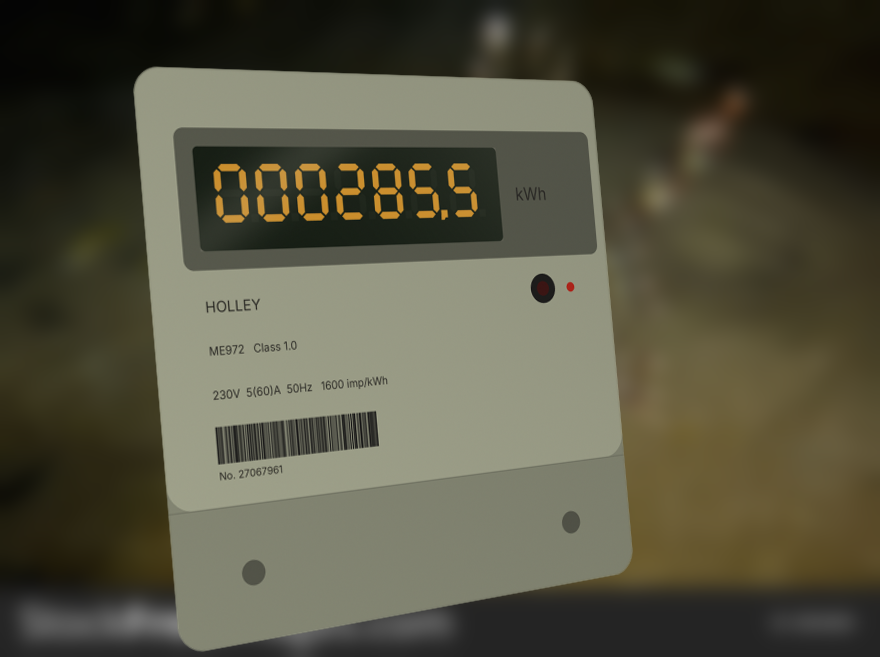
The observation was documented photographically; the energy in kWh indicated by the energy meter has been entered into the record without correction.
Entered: 285.5 kWh
